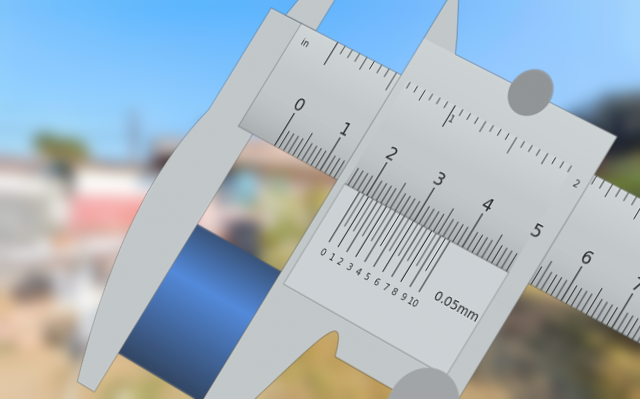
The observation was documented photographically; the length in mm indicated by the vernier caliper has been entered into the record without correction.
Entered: 18.5 mm
